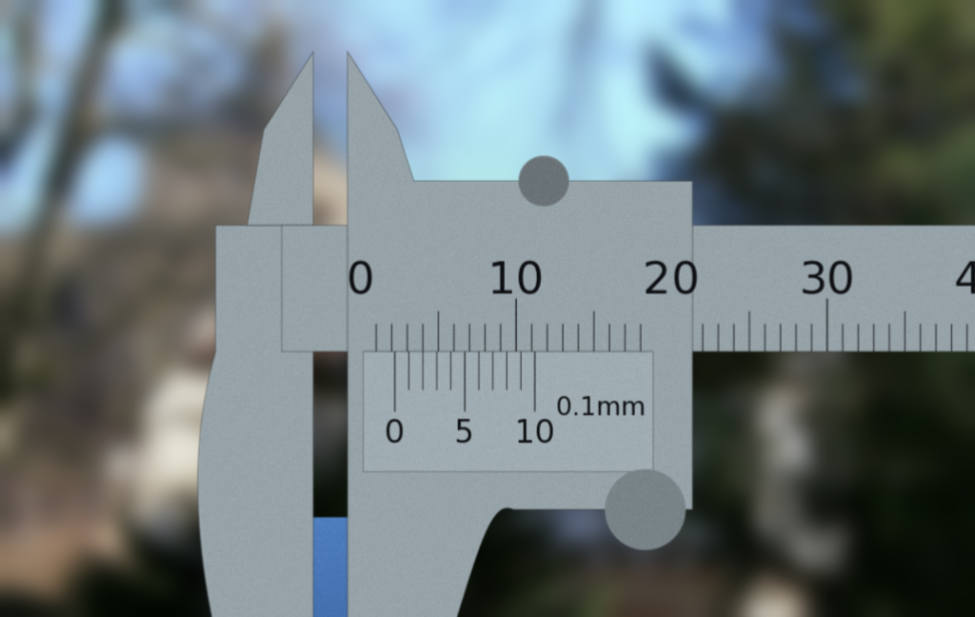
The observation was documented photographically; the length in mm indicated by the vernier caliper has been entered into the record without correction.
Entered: 2.2 mm
